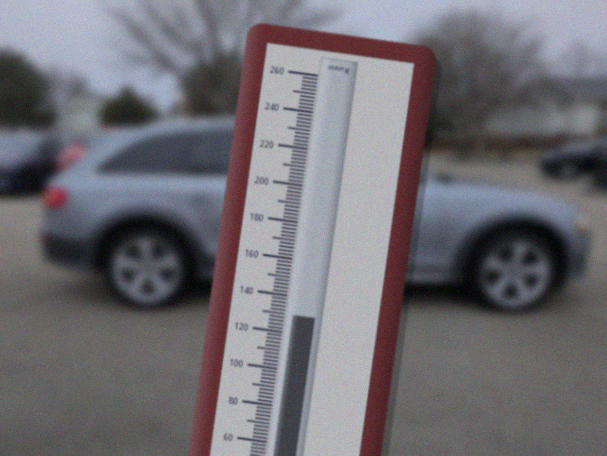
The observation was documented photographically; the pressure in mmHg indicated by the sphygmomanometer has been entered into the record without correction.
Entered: 130 mmHg
